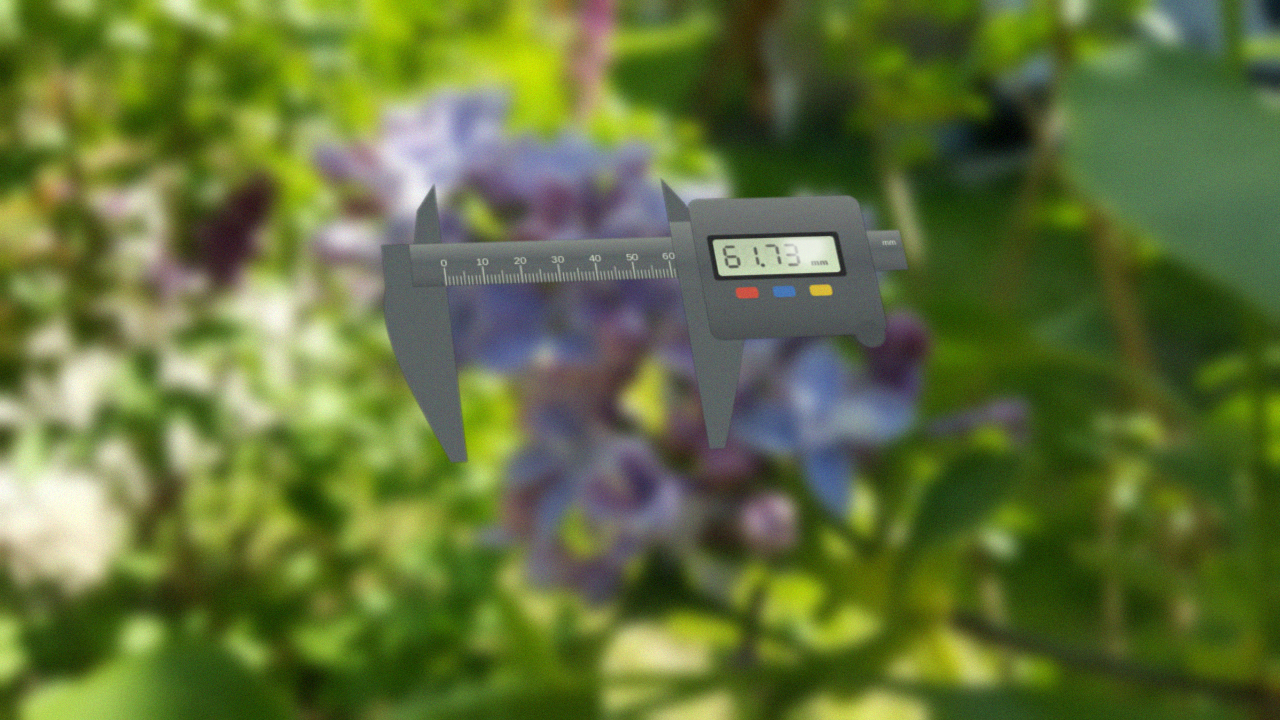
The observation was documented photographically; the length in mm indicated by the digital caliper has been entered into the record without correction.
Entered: 61.73 mm
